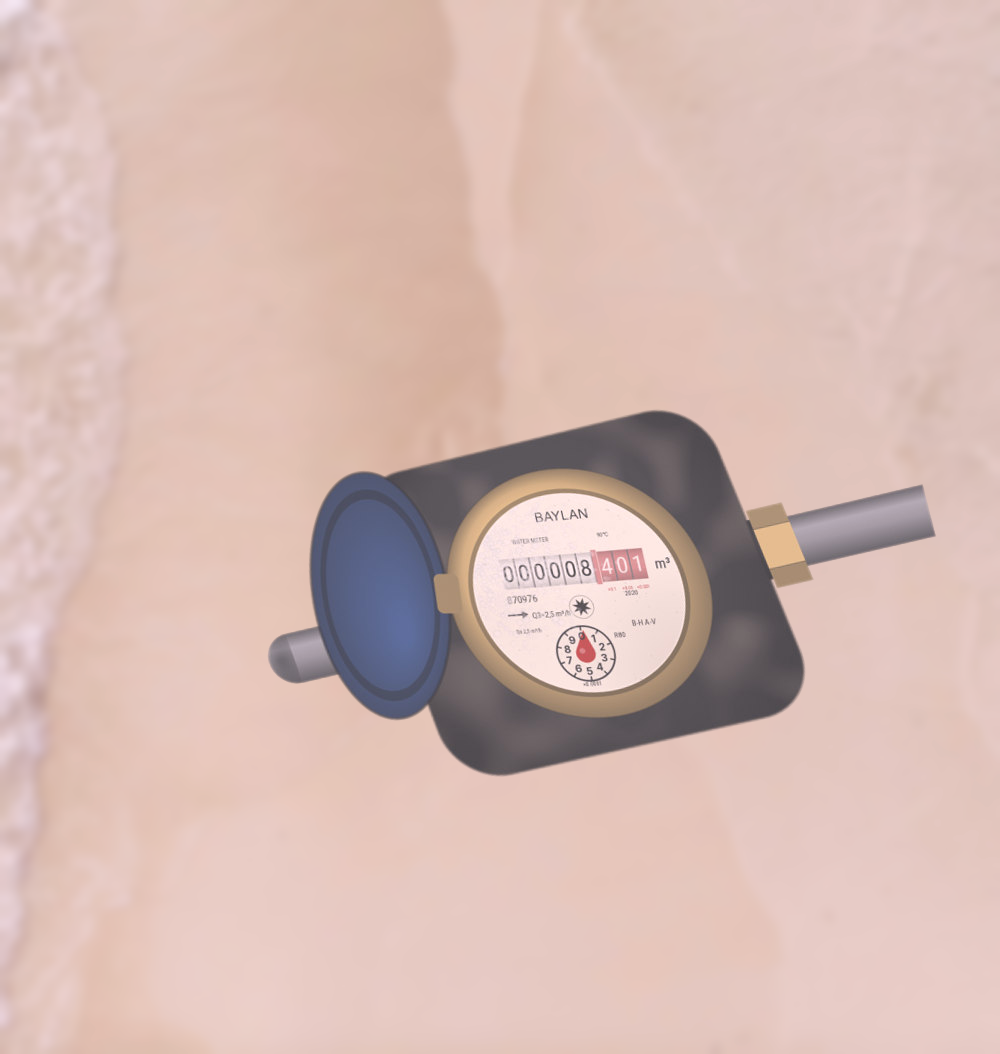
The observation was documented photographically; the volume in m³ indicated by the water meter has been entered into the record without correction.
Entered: 8.4010 m³
